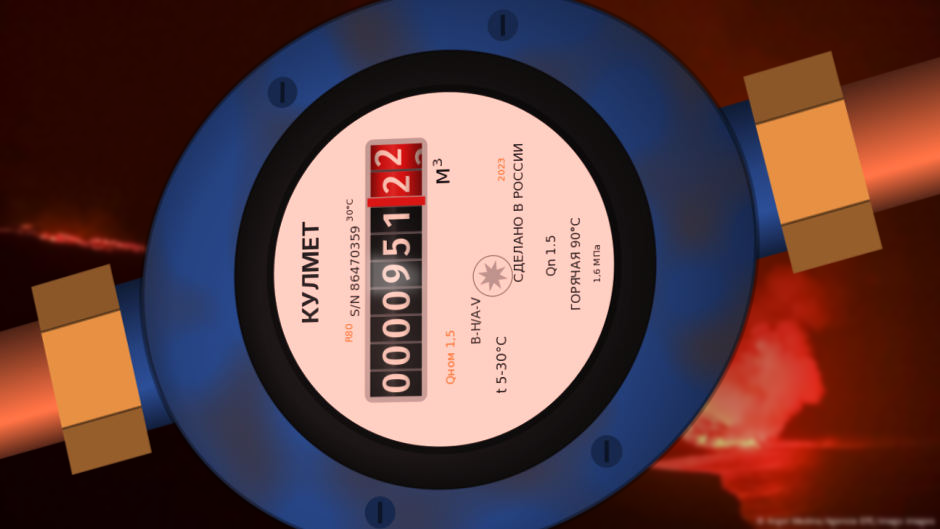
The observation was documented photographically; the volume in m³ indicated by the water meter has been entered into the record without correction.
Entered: 951.22 m³
